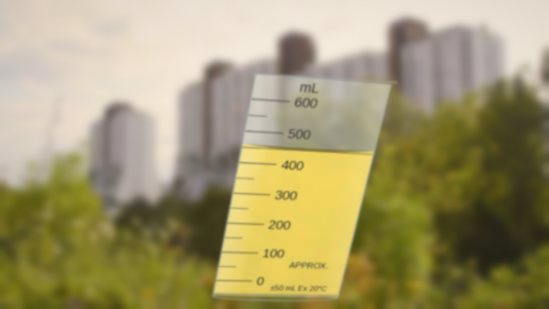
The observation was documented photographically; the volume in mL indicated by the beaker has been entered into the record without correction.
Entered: 450 mL
